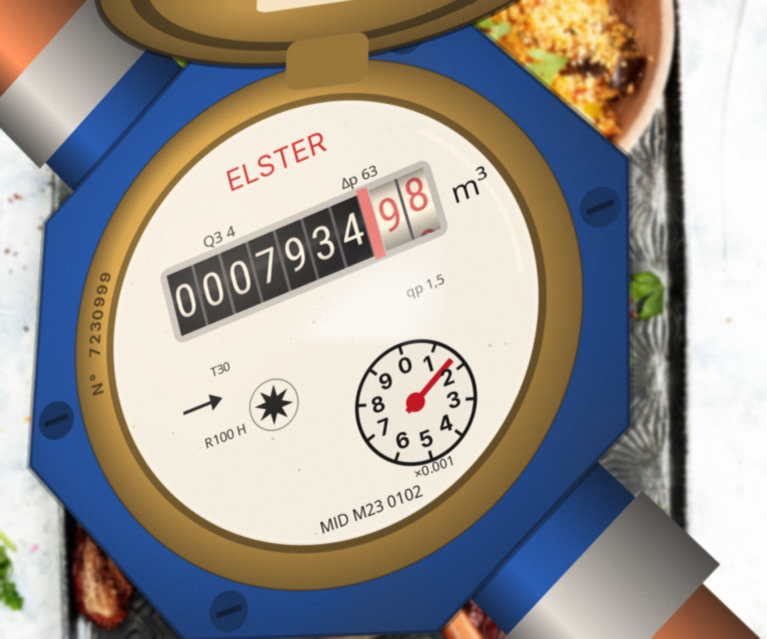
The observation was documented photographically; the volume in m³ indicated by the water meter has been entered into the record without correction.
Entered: 7934.981 m³
